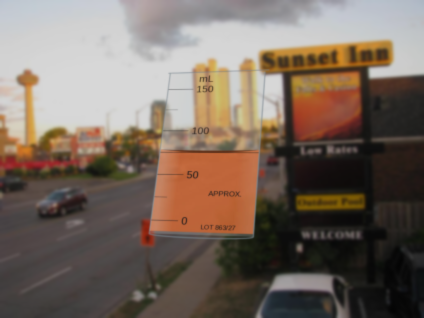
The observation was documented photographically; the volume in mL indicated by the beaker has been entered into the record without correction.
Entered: 75 mL
